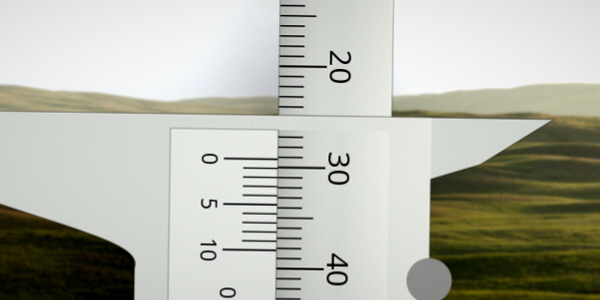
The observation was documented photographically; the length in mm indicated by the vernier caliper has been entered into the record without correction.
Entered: 29.2 mm
